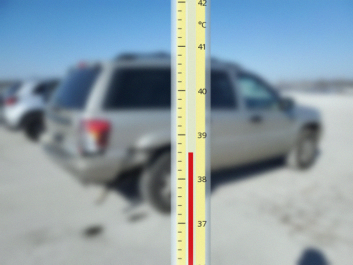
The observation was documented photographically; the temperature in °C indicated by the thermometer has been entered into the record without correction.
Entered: 38.6 °C
